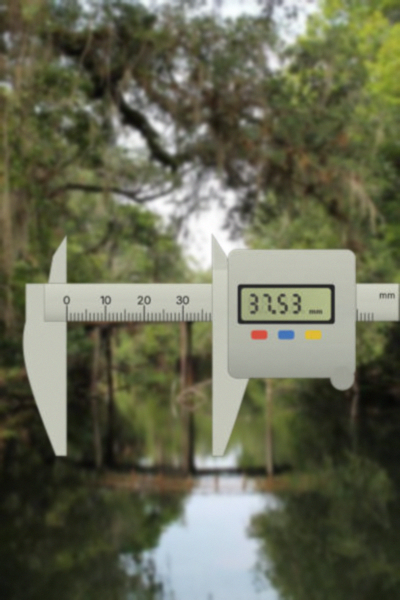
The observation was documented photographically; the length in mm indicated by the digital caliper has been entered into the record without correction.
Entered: 37.53 mm
